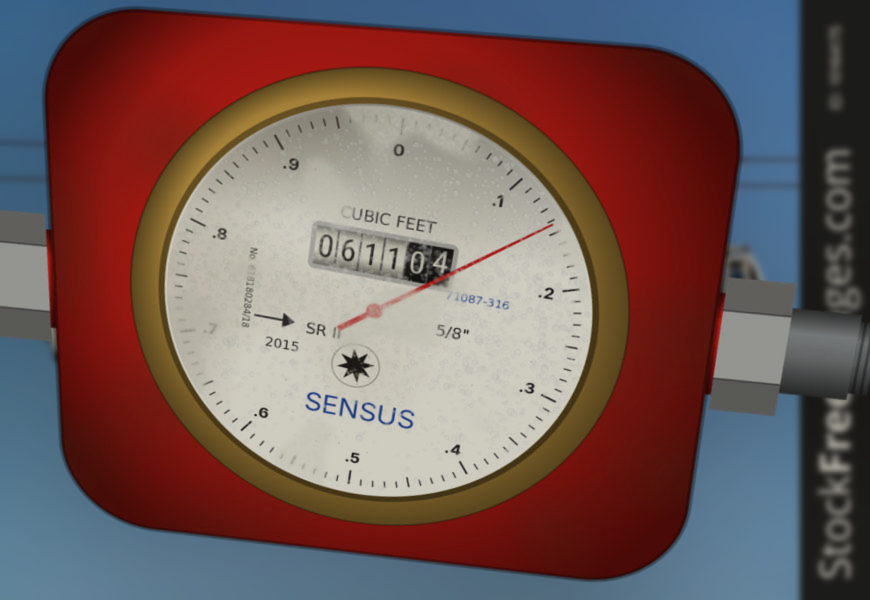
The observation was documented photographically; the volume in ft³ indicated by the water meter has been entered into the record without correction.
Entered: 61104.14 ft³
